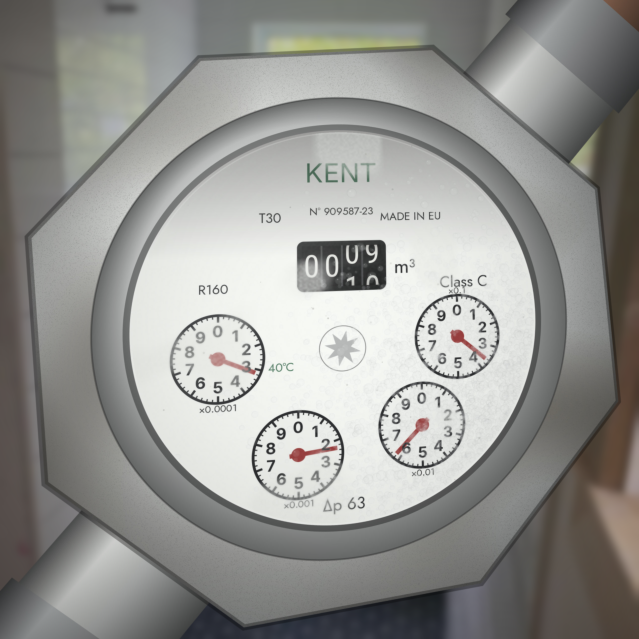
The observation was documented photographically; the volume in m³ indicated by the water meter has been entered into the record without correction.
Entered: 9.3623 m³
